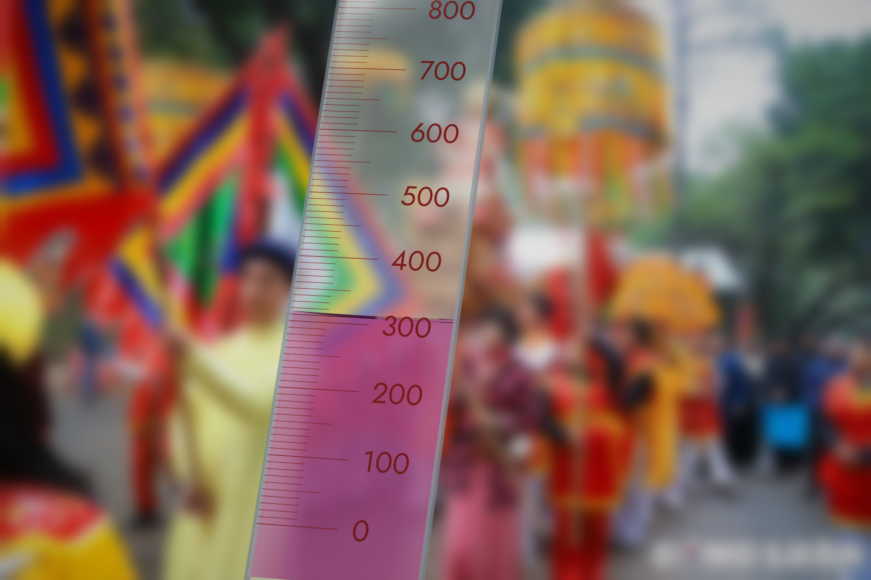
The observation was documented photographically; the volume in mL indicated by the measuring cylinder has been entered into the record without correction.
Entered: 310 mL
